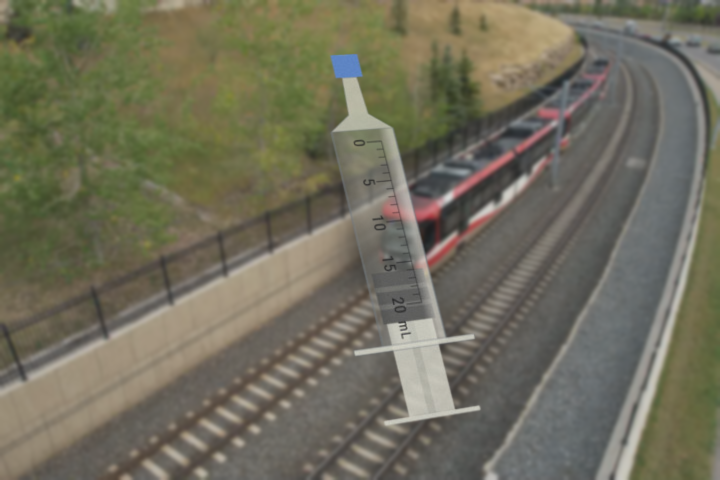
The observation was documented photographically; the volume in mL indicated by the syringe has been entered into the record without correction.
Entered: 16 mL
